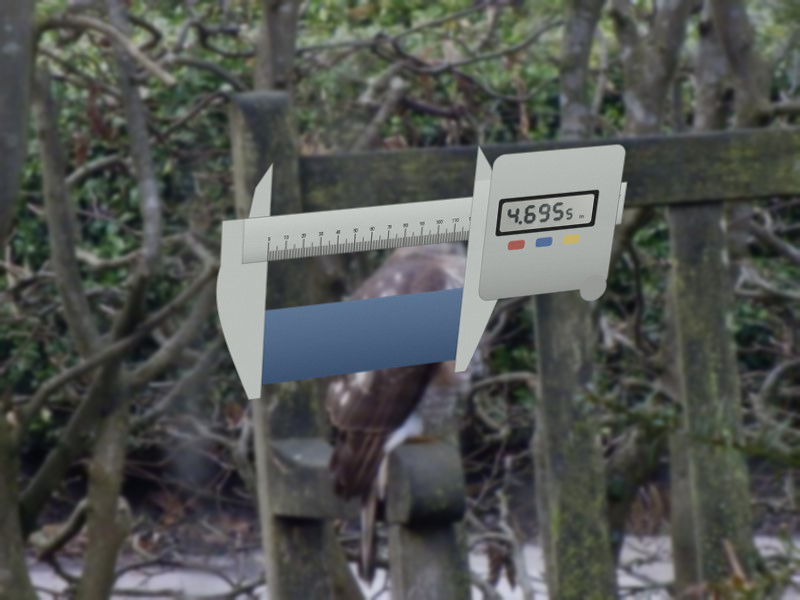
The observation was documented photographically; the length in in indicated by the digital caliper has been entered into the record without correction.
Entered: 4.6955 in
